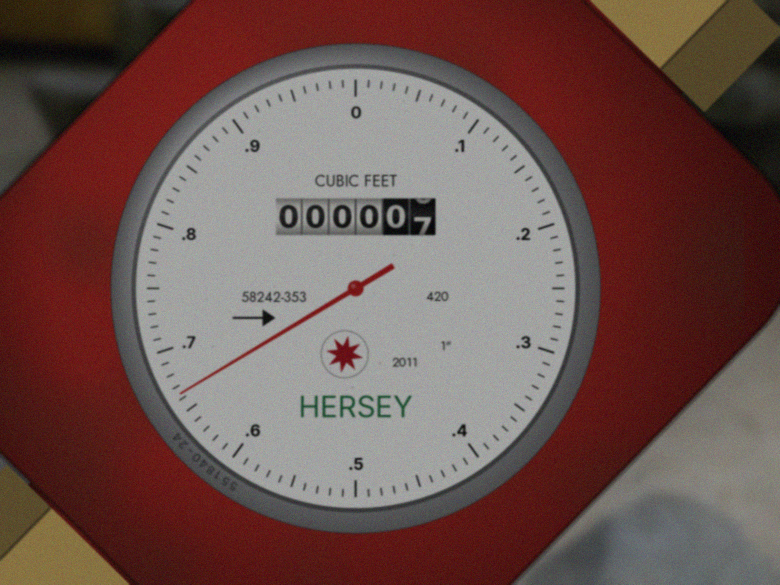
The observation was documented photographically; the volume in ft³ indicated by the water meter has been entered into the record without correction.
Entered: 6.66 ft³
